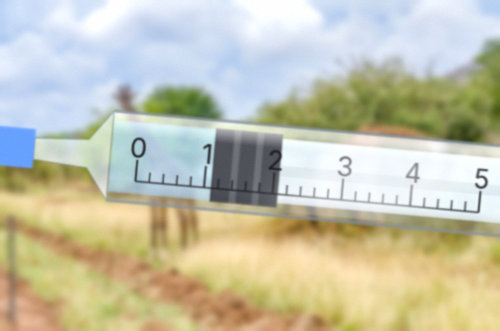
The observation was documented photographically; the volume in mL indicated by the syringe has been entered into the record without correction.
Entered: 1.1 mL
